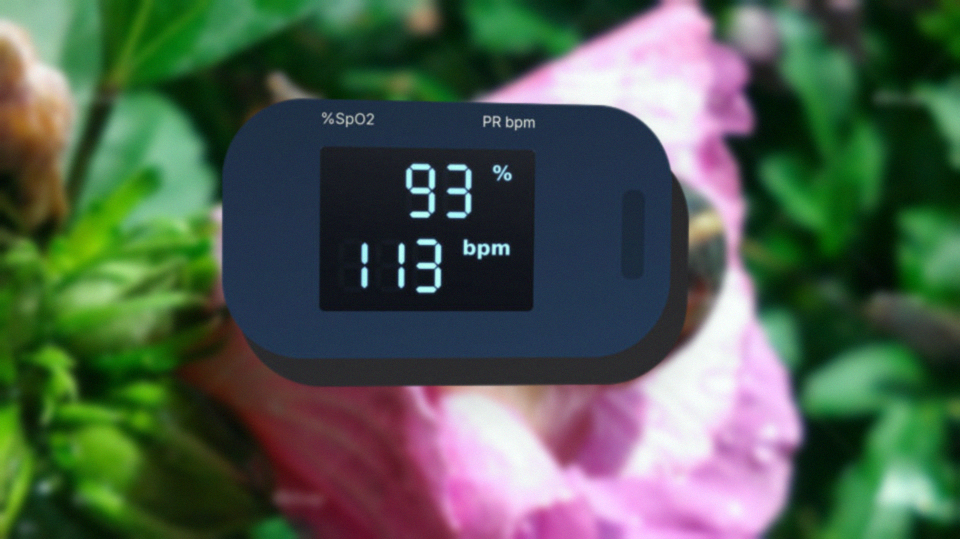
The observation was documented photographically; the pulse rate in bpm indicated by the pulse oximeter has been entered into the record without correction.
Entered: 113 bpm
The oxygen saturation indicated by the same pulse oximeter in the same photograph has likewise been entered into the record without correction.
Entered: 93 %
